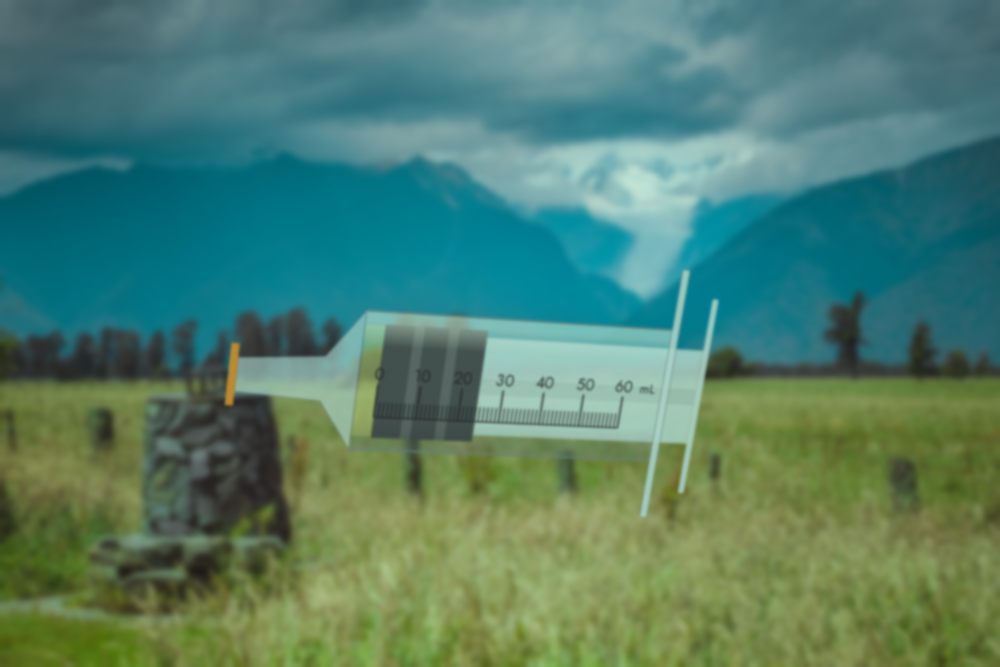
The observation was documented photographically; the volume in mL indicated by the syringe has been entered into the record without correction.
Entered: 0 mL
